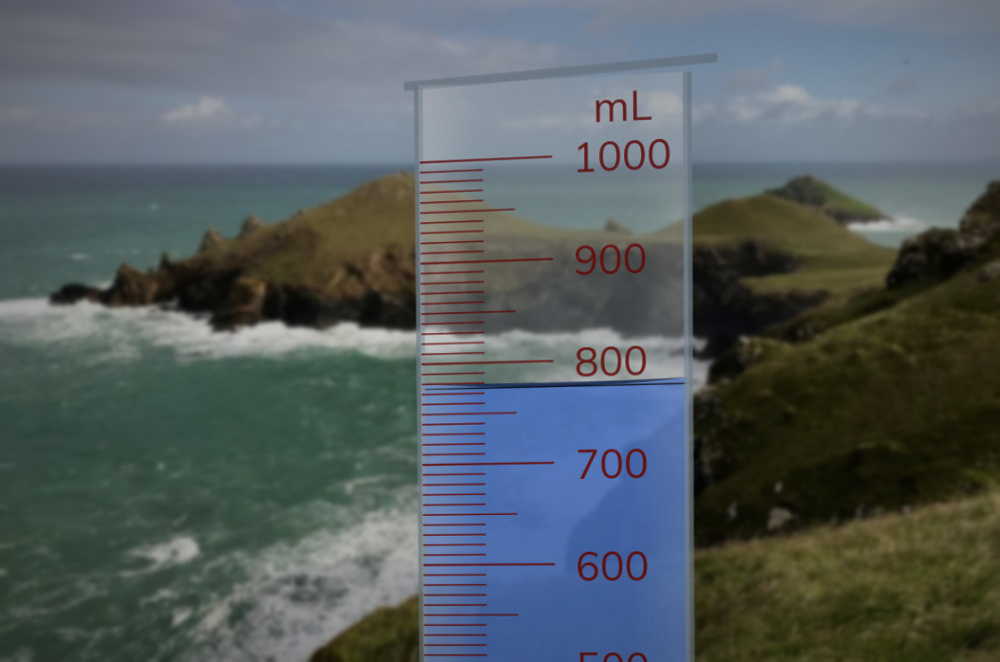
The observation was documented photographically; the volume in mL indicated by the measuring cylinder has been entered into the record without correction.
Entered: 775 mL
